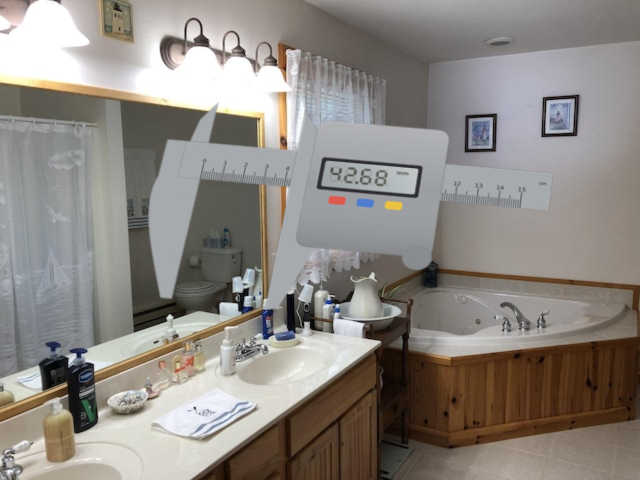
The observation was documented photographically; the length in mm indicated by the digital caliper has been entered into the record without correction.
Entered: 42.68 mm
